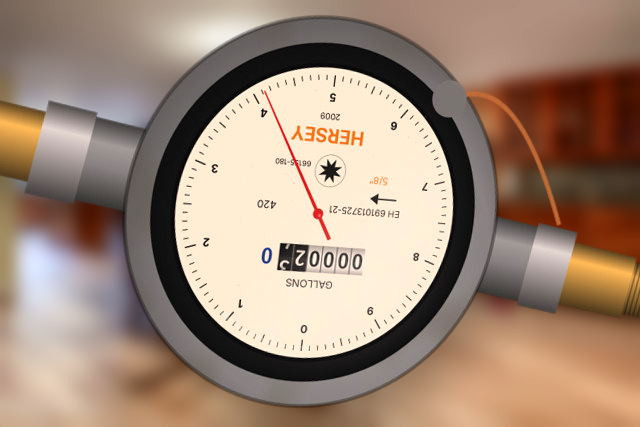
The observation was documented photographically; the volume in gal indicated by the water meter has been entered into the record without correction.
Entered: 234.1 gal
